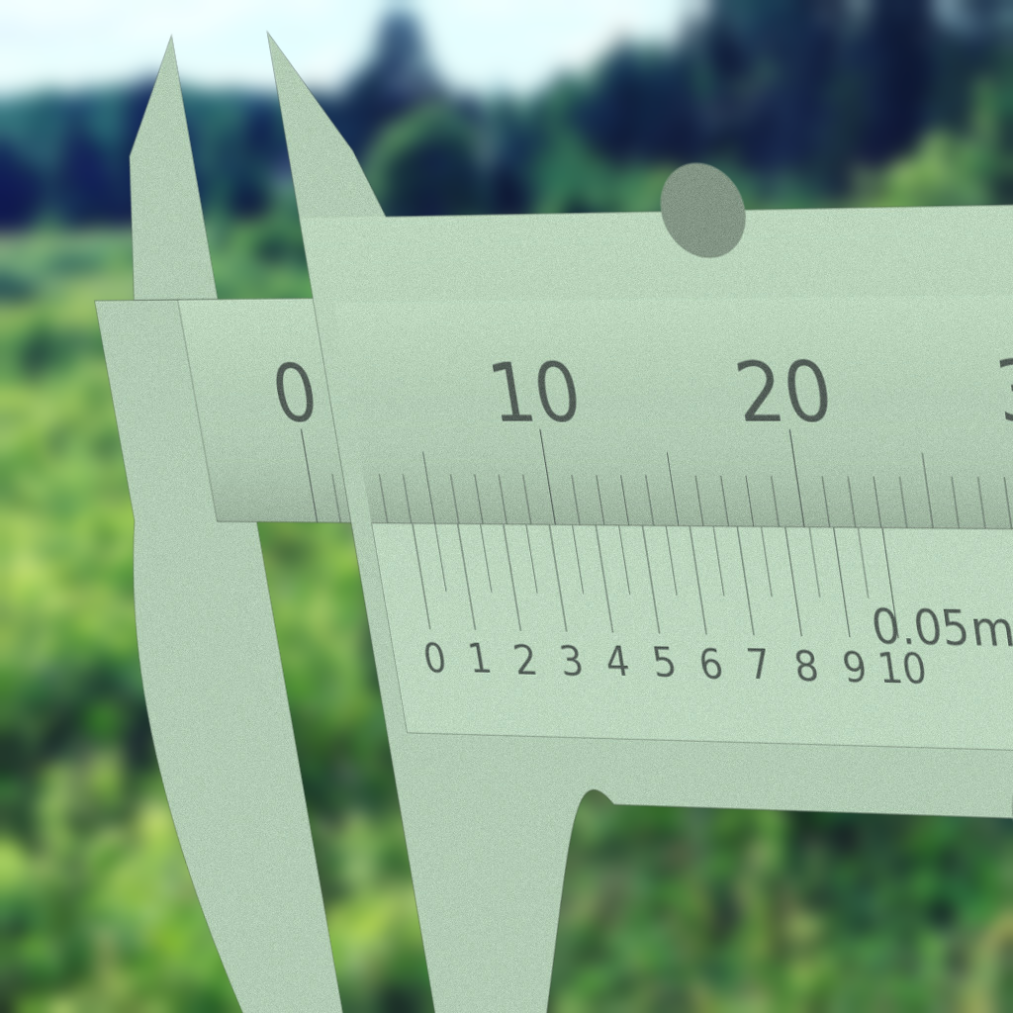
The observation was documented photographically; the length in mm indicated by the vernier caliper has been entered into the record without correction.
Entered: 4.05 mm
